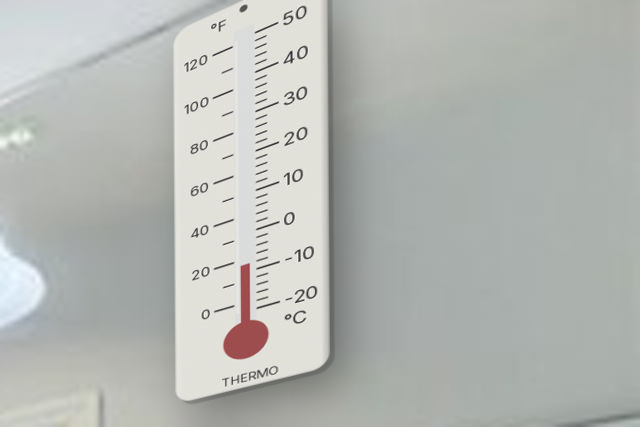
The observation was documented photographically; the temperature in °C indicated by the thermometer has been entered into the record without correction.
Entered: -8 °C
